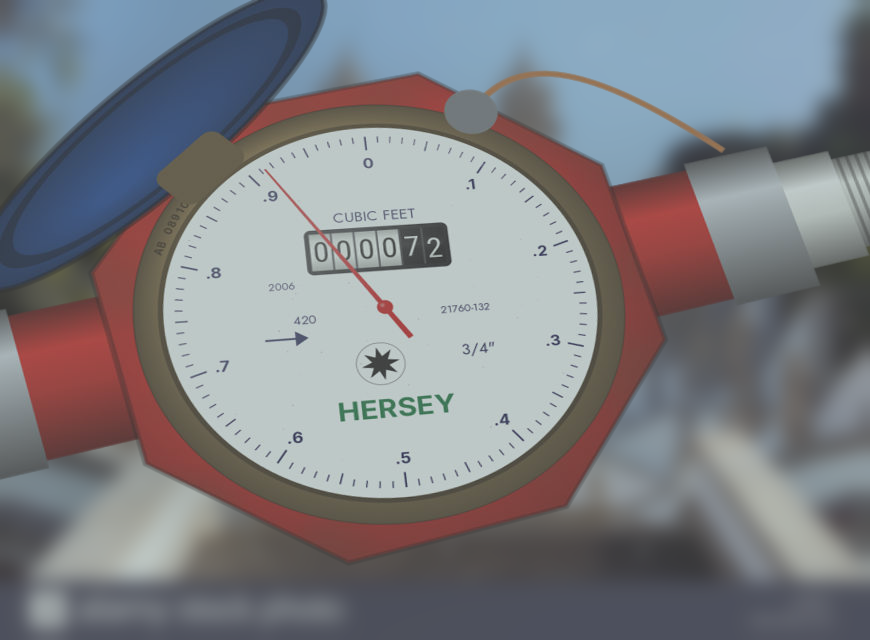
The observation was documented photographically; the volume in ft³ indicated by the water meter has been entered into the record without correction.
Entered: 71.91 ft³
